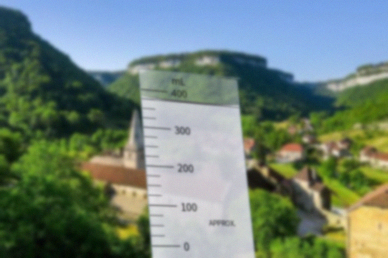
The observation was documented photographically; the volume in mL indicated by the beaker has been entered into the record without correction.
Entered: 375 mL
